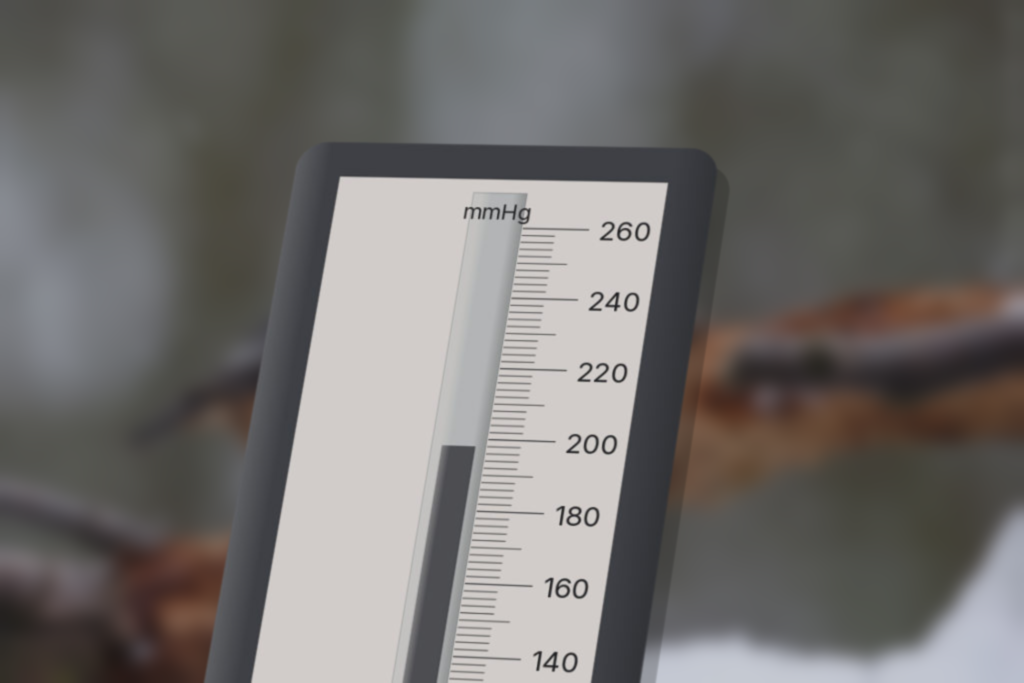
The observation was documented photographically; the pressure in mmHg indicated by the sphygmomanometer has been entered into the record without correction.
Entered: 198 mmHg
